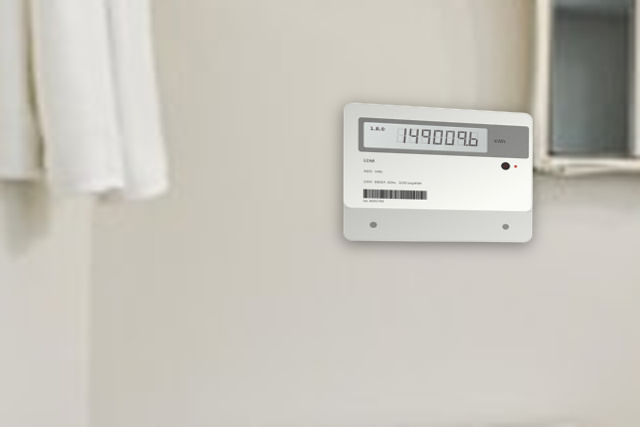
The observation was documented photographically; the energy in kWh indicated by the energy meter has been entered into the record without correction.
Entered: 149009.6 kWh
